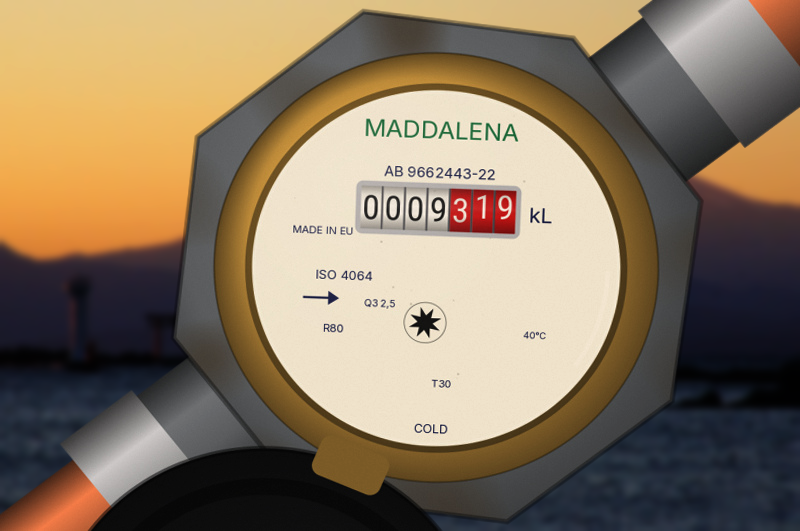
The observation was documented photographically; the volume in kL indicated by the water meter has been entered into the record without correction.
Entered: 9.319 kL
